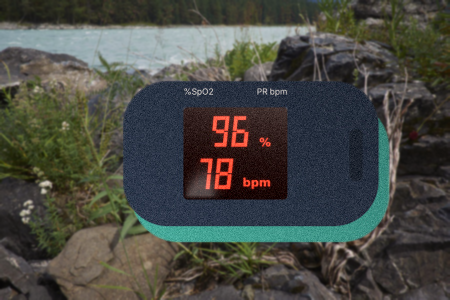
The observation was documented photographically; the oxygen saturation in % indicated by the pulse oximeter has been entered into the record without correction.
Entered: 96 %
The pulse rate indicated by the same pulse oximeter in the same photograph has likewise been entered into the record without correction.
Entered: 78 bpm
